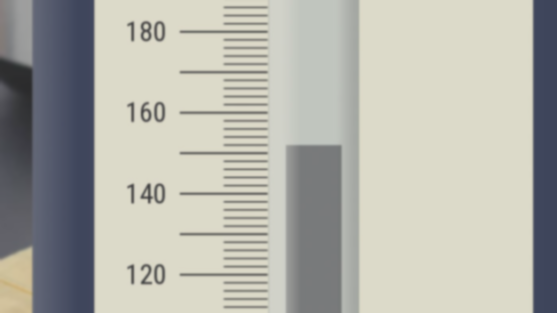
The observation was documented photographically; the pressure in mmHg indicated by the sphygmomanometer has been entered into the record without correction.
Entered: 152 mmHg
